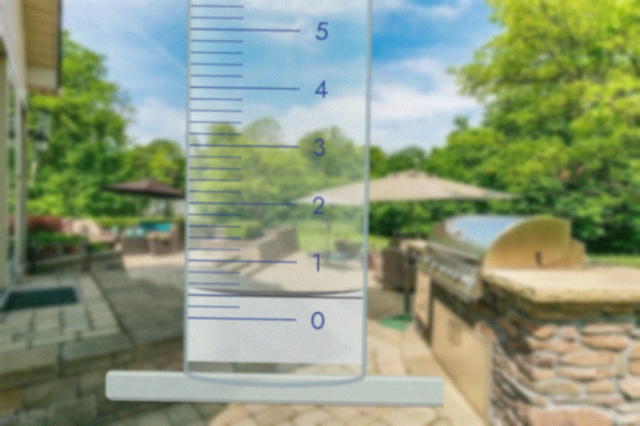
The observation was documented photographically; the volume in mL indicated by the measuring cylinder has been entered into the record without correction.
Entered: 0.4 mL
